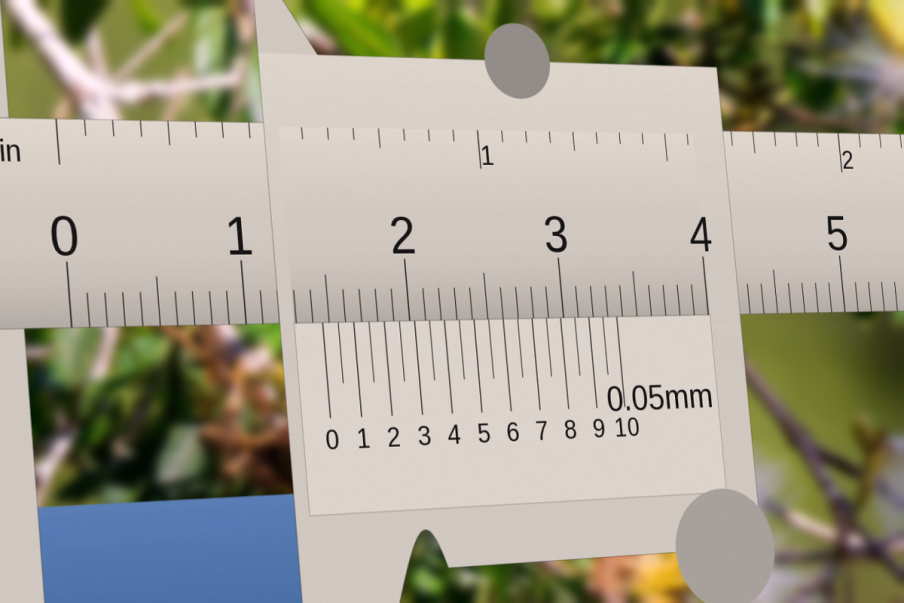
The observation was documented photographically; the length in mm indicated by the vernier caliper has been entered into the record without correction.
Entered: 14.6 mm
